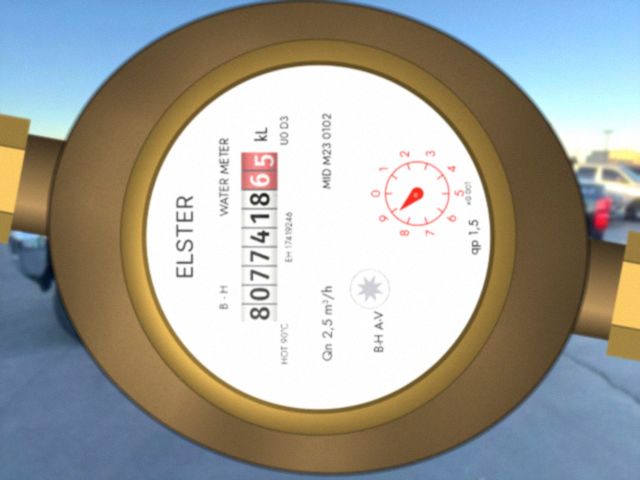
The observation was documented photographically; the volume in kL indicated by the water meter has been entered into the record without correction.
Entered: 8077418.648 kL
